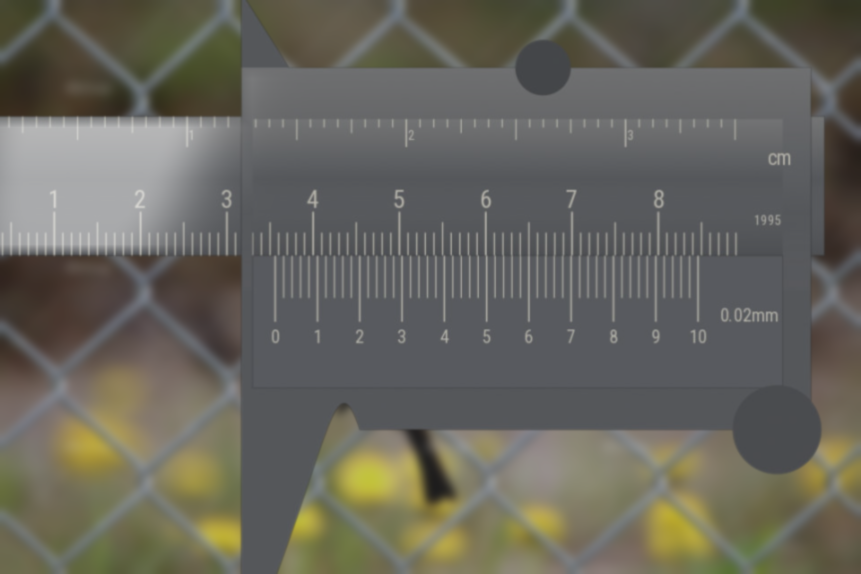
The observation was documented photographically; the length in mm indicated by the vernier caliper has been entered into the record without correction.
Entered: 35.6 mm
